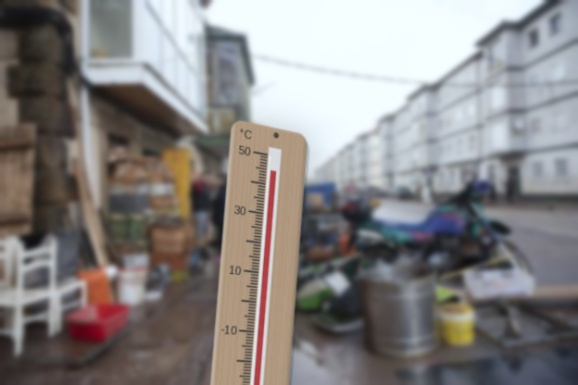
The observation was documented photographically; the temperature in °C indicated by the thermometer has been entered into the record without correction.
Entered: 45 °C
